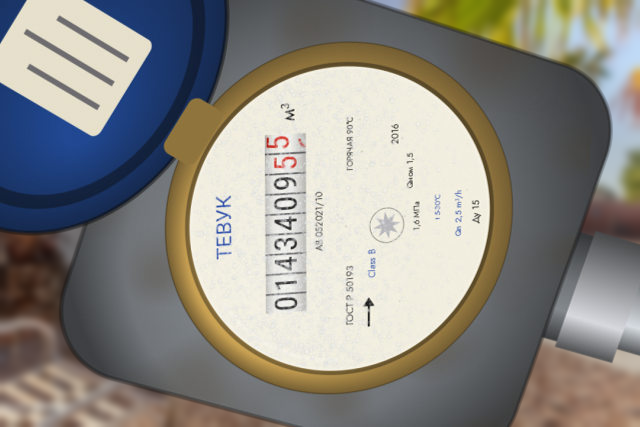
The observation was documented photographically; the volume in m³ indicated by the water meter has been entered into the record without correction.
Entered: 143409.55 m³
